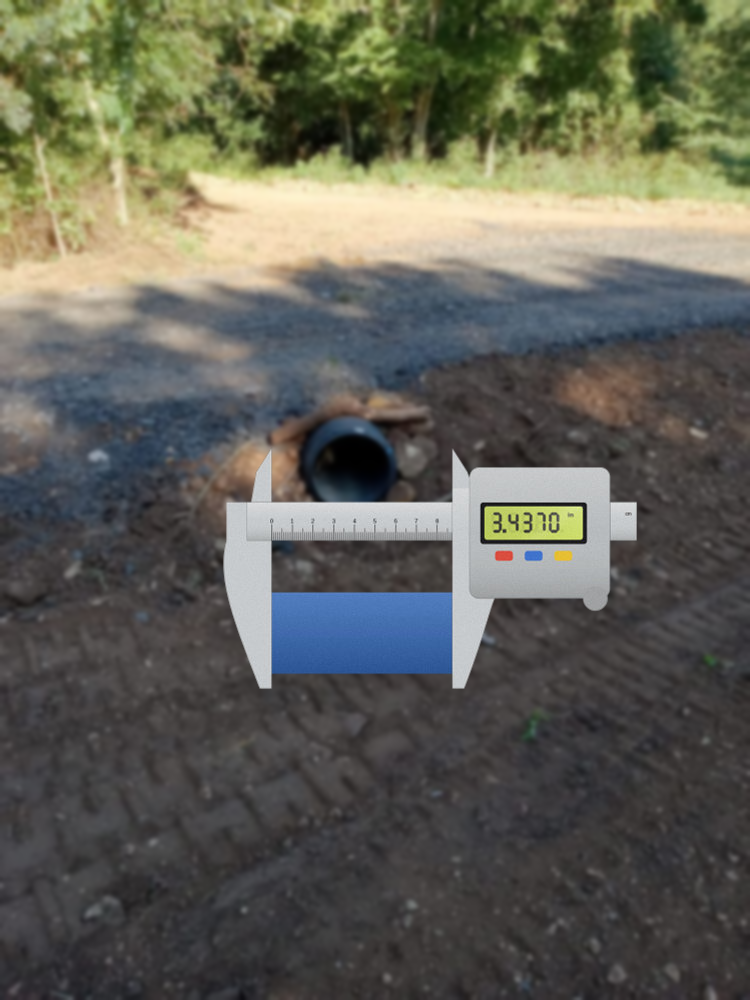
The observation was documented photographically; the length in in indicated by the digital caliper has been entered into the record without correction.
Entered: 3.4370 in
